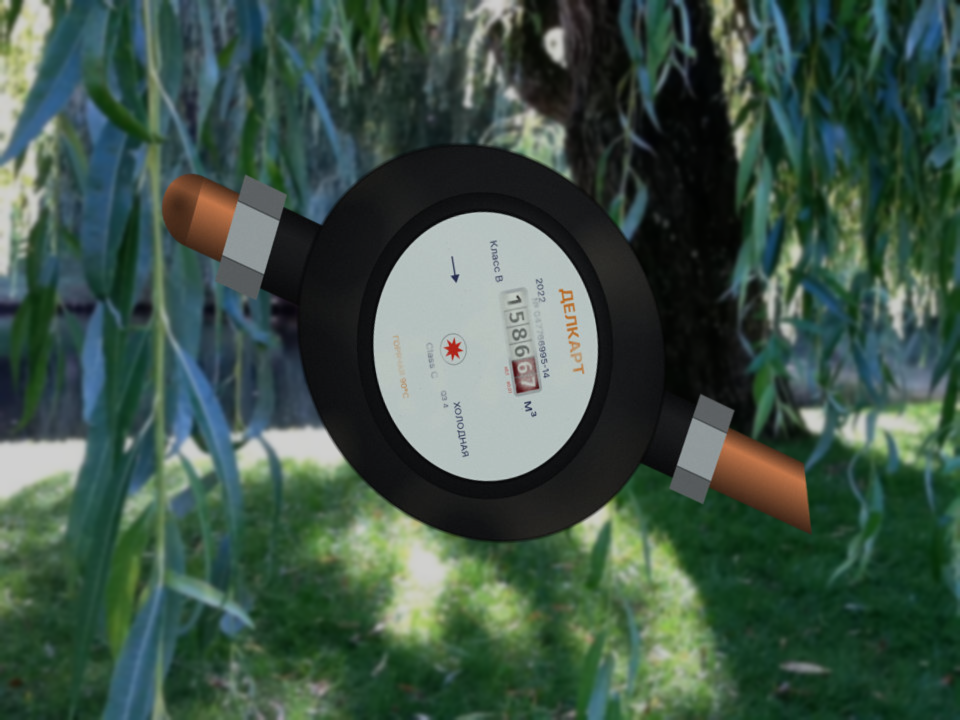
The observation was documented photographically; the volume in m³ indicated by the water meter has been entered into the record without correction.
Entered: 1586.67 m³
